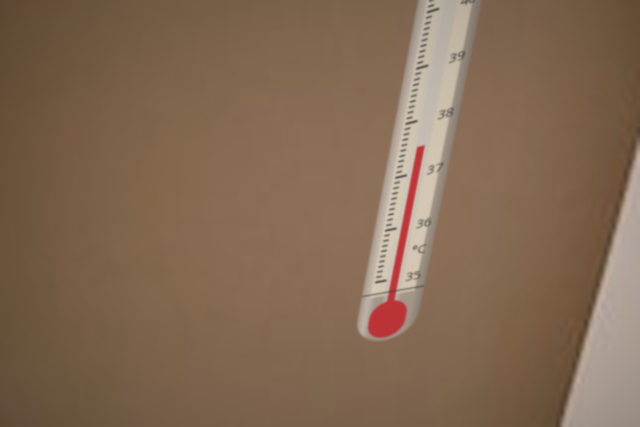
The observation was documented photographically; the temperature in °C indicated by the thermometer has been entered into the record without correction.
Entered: 37.5 °C
